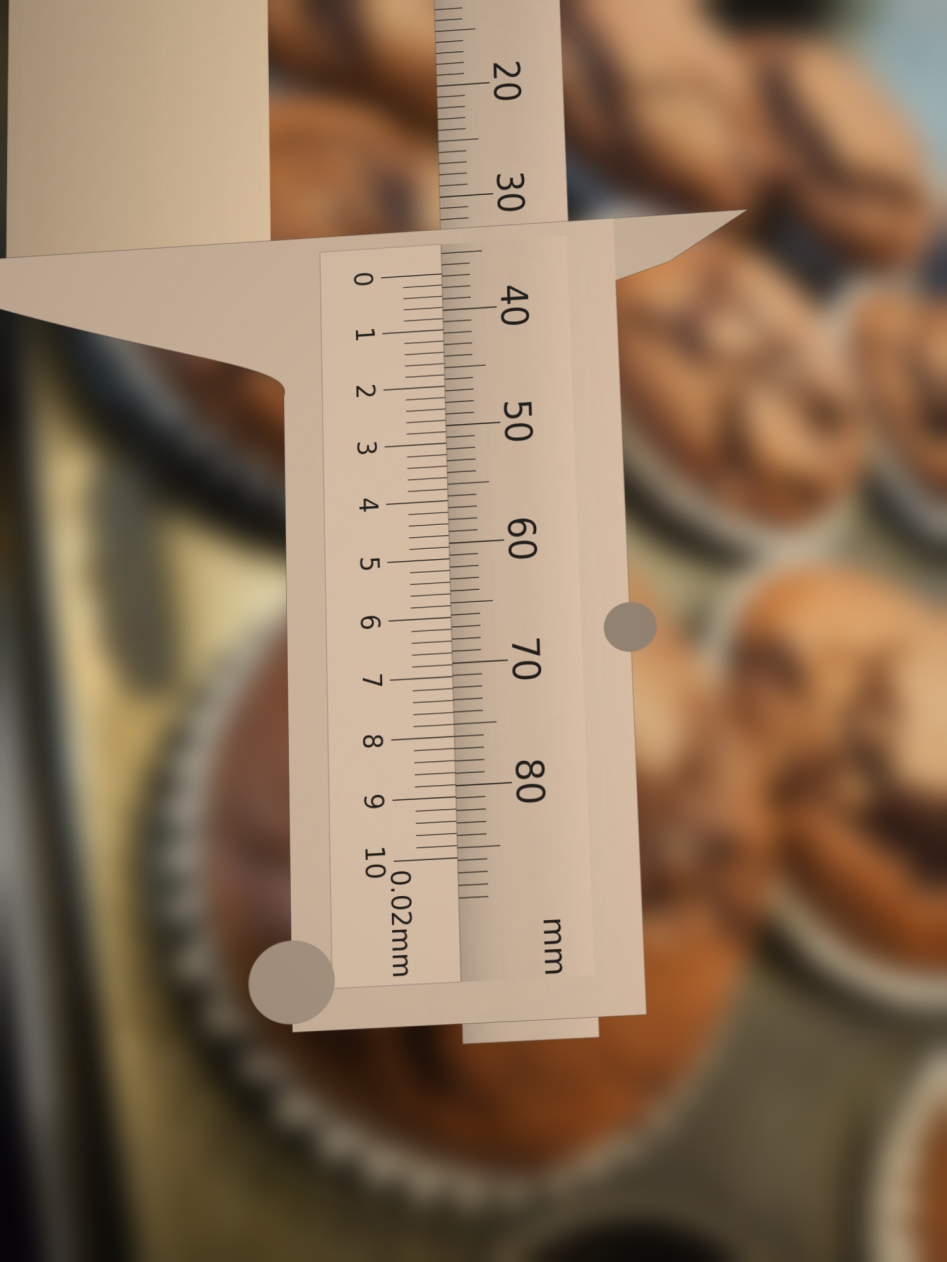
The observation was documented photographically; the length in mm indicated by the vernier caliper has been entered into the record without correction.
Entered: 36.8 mm
